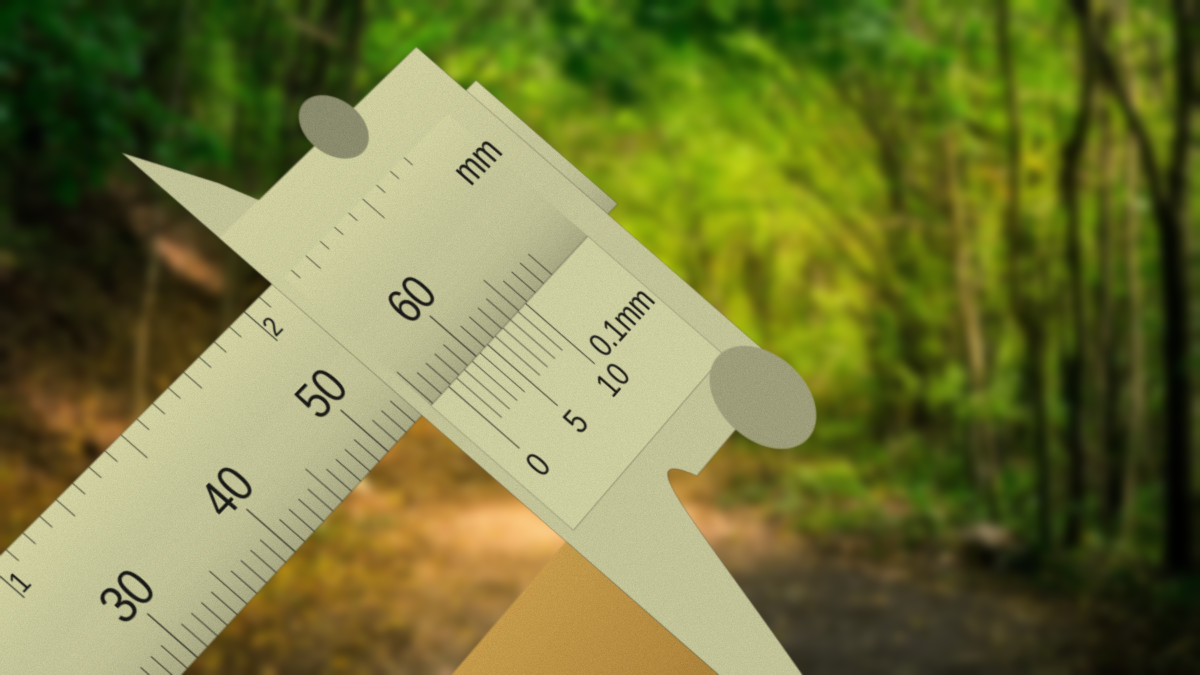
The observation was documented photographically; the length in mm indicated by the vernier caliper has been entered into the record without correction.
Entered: 56.8 mm
